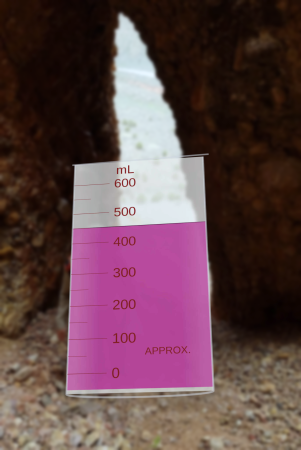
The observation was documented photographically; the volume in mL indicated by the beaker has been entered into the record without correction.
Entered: 450 mL
